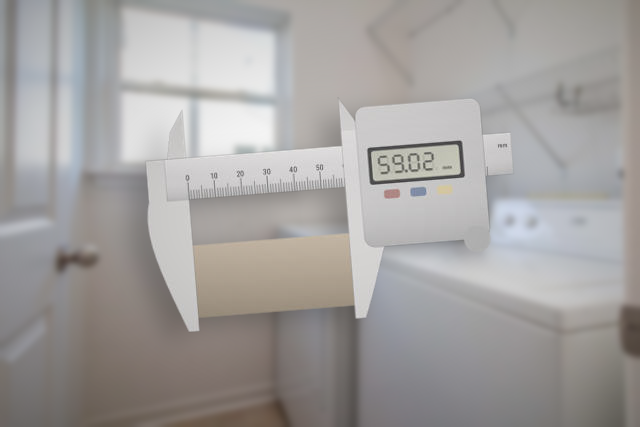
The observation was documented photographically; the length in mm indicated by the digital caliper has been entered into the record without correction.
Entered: 59.02 mm
